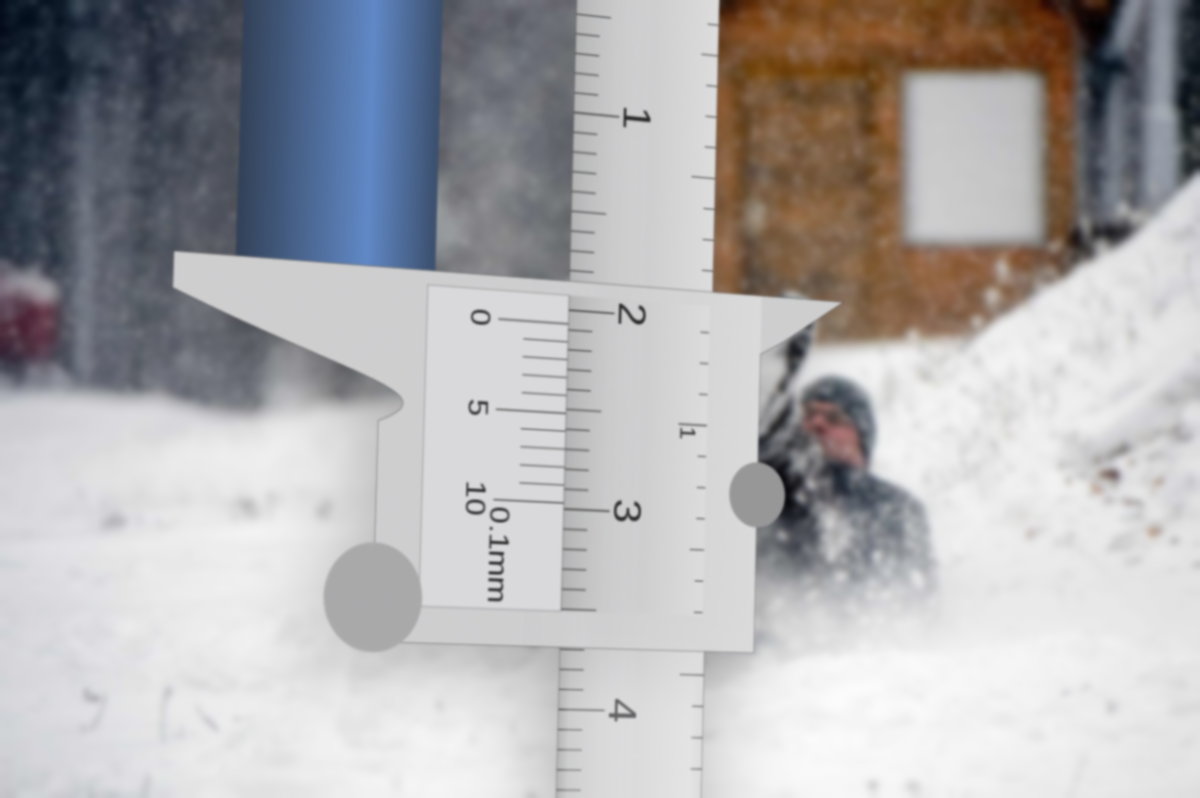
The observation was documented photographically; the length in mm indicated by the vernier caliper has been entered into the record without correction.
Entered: 20.7 mm
